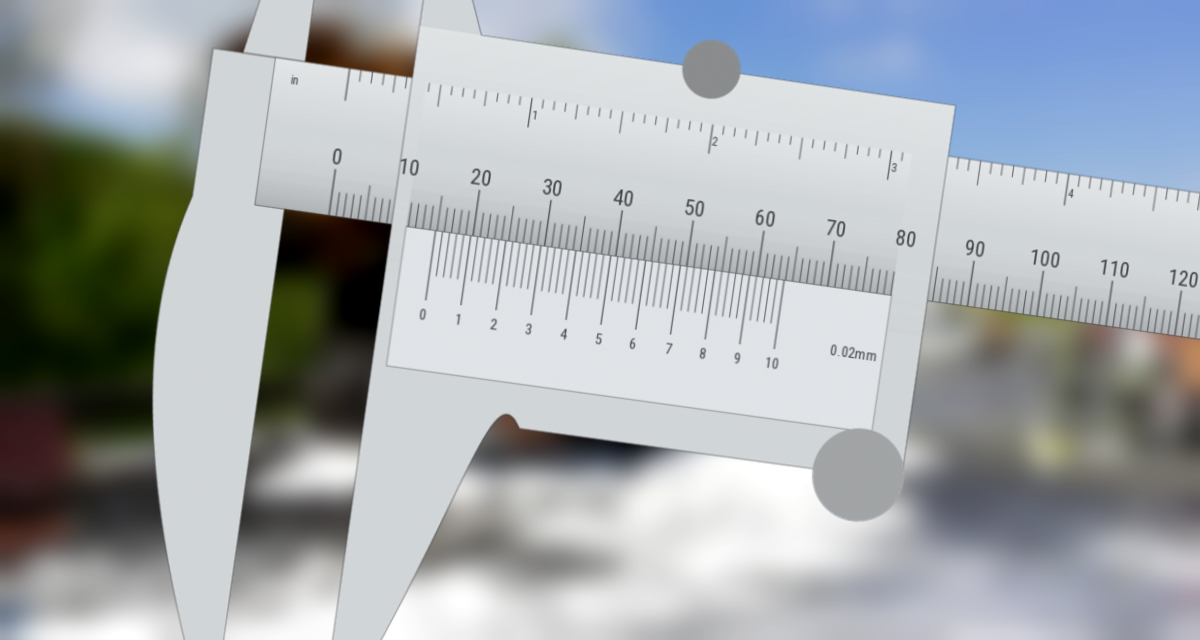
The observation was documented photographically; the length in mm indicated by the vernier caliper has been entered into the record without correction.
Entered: 14.8 mm
